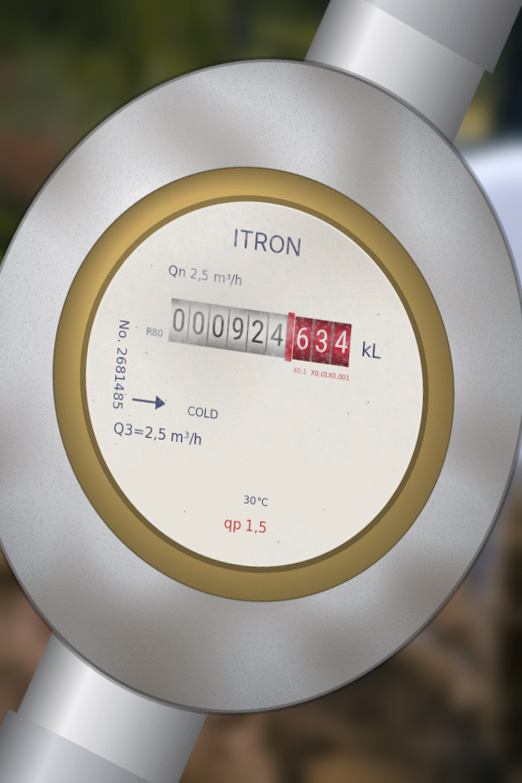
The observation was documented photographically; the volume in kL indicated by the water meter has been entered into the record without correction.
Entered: 924.634 kL
